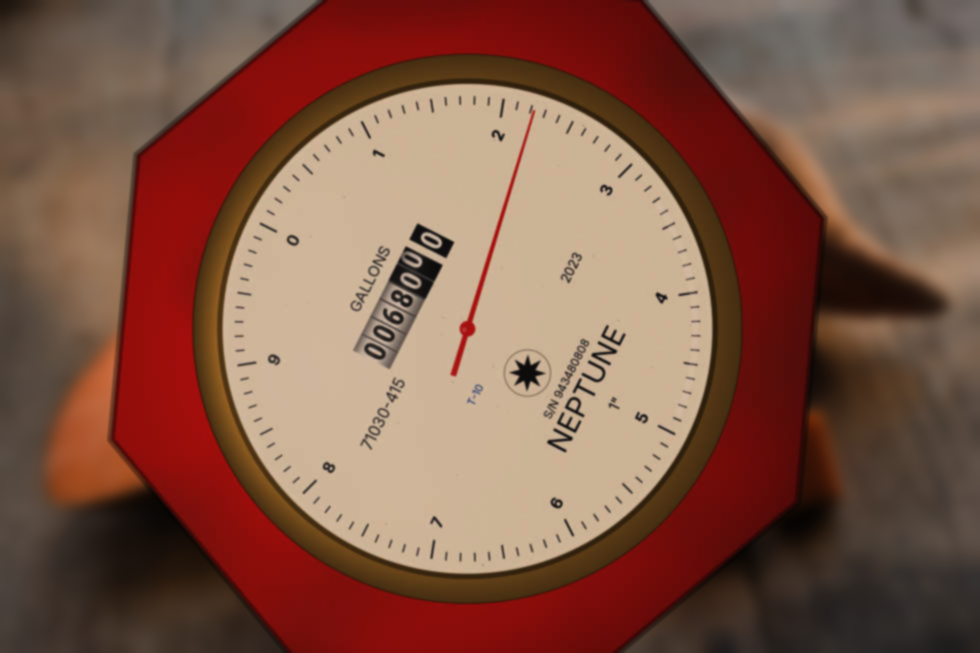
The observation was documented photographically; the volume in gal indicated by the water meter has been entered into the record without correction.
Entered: 68002.2 gal
